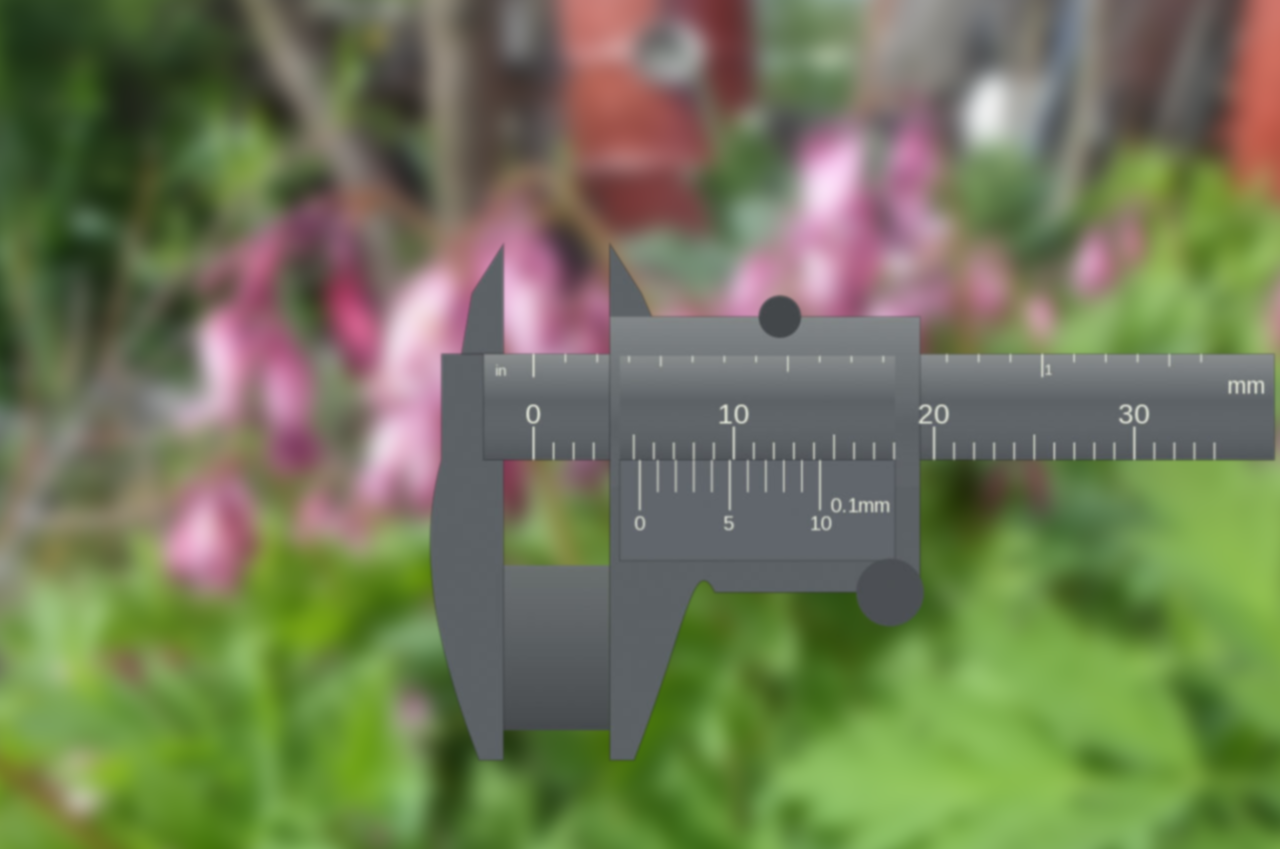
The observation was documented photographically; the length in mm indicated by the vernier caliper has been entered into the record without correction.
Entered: 5.3 mm
